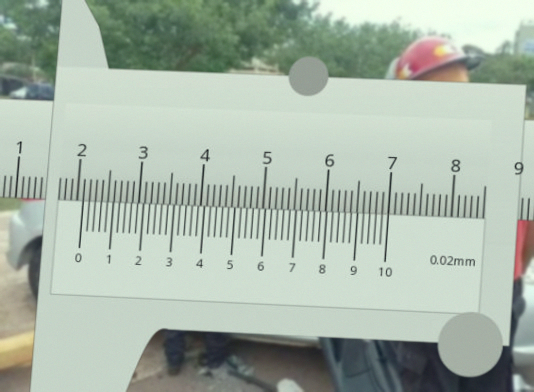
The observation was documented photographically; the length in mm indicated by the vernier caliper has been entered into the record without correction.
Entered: 21.0 mm
